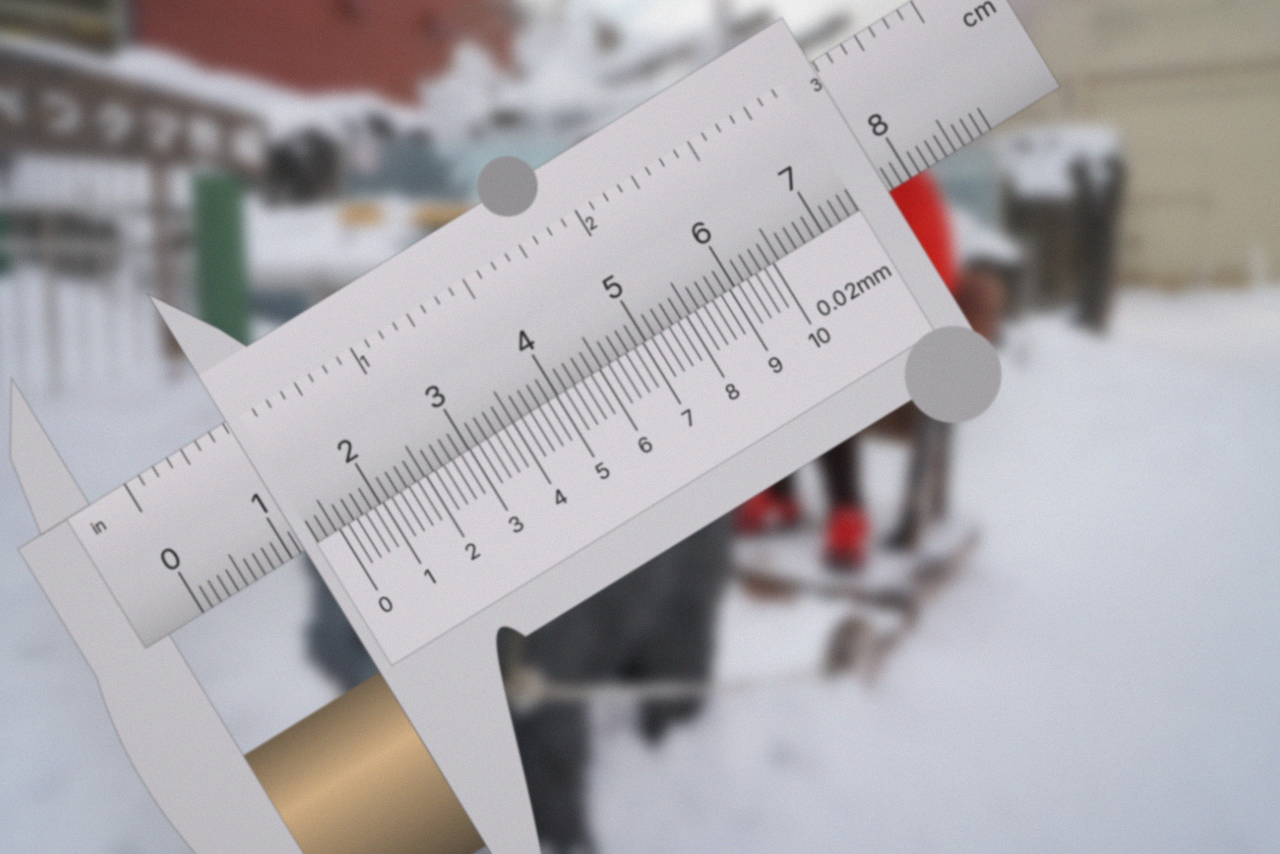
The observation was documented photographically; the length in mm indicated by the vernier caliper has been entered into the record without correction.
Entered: 15.4 mm
